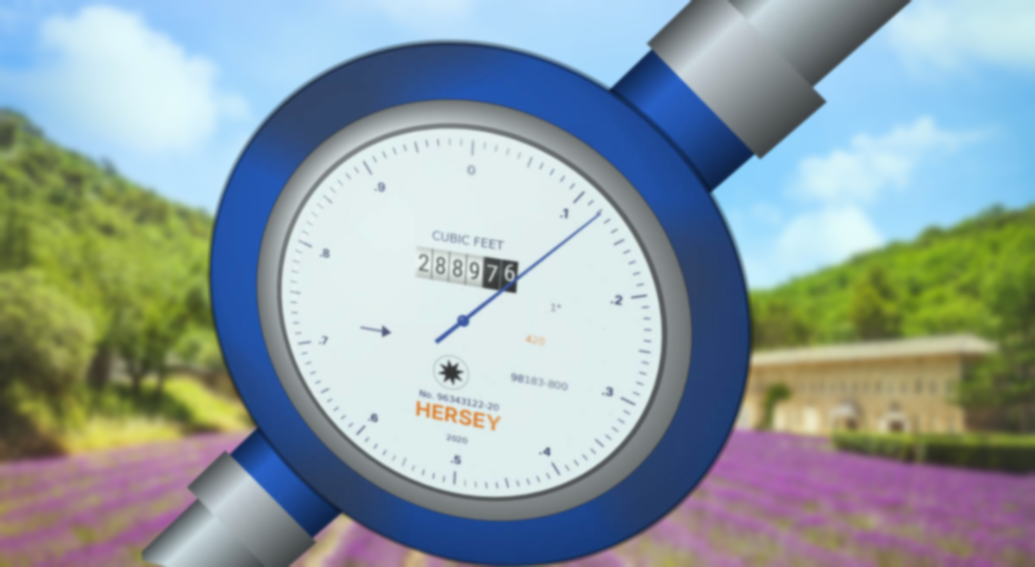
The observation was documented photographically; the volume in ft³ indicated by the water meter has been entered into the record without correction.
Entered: 288976.12 ft³
